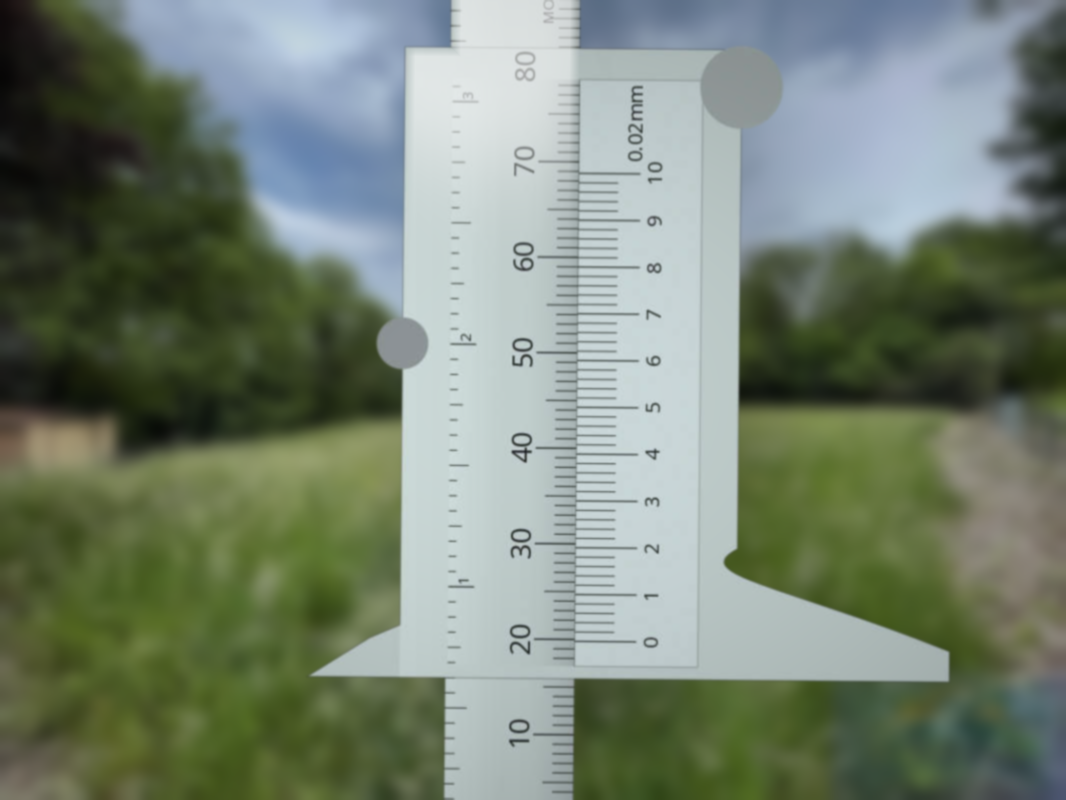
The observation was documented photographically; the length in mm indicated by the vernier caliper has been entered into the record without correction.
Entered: 19.8 mm
